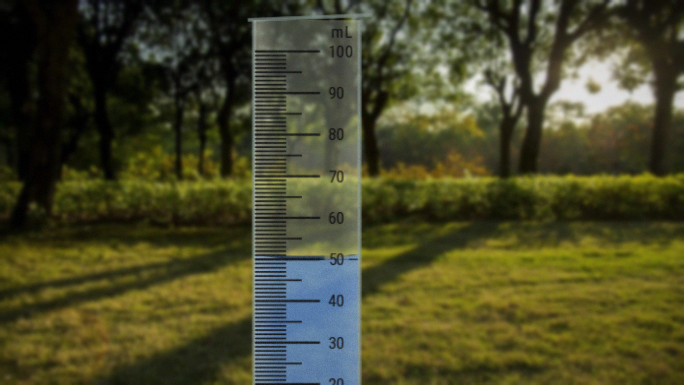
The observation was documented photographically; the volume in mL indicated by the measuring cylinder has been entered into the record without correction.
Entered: 50 mL
